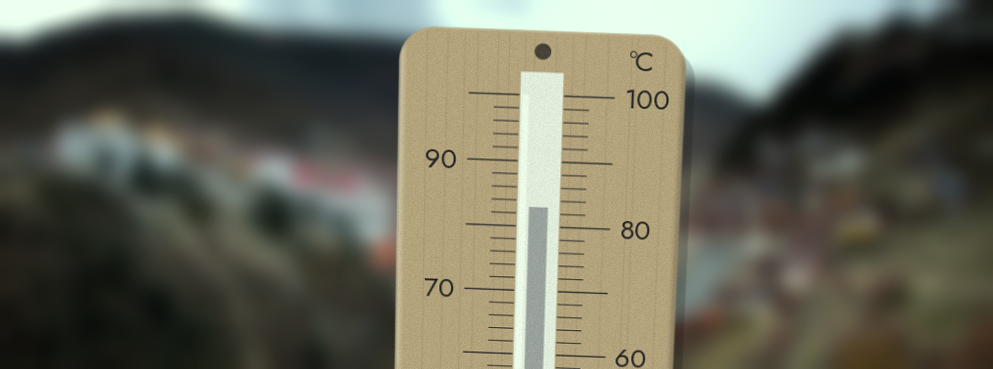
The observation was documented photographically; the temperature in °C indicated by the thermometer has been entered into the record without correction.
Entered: 83 °C
